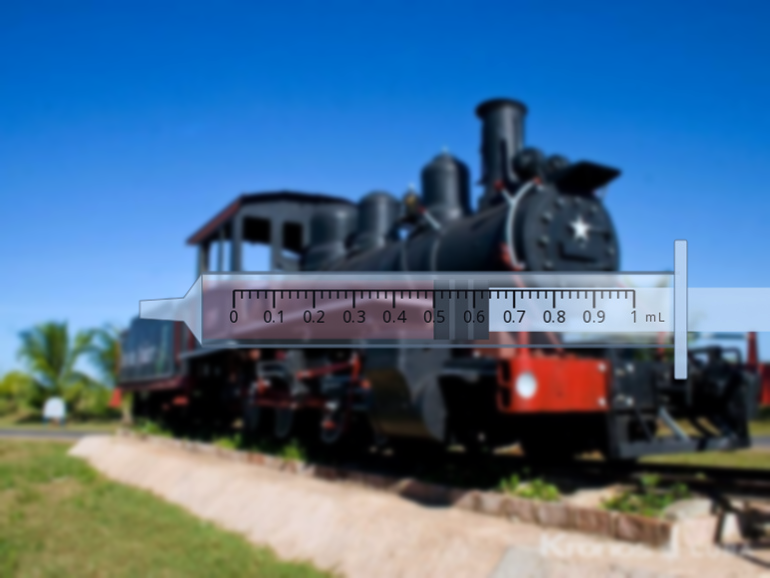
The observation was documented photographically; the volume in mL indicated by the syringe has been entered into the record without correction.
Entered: 0.5 mL
